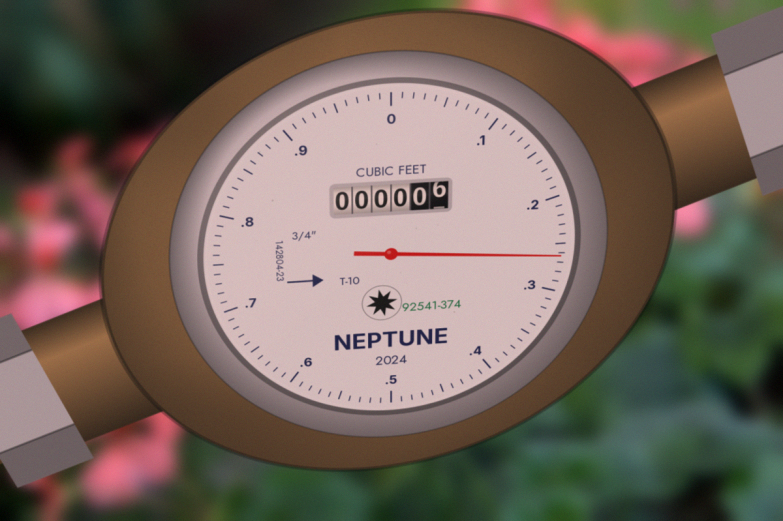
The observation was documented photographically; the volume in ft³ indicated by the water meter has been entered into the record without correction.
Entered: 6.26 ft³
